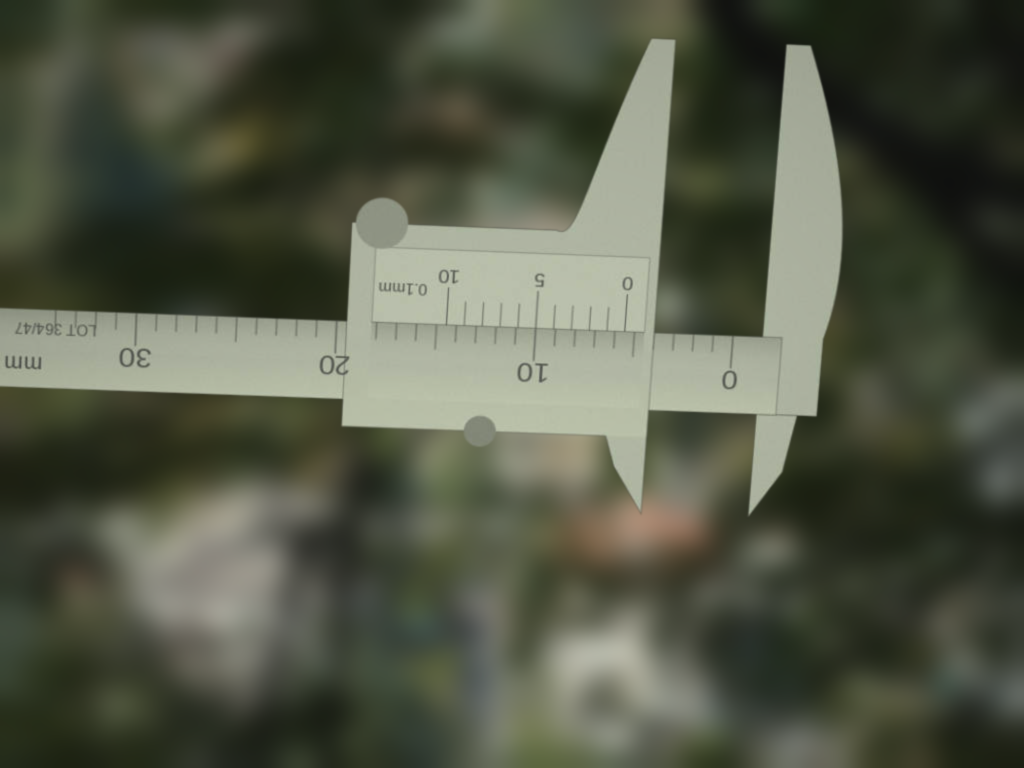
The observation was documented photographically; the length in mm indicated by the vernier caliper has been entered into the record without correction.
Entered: 5.5 mm
